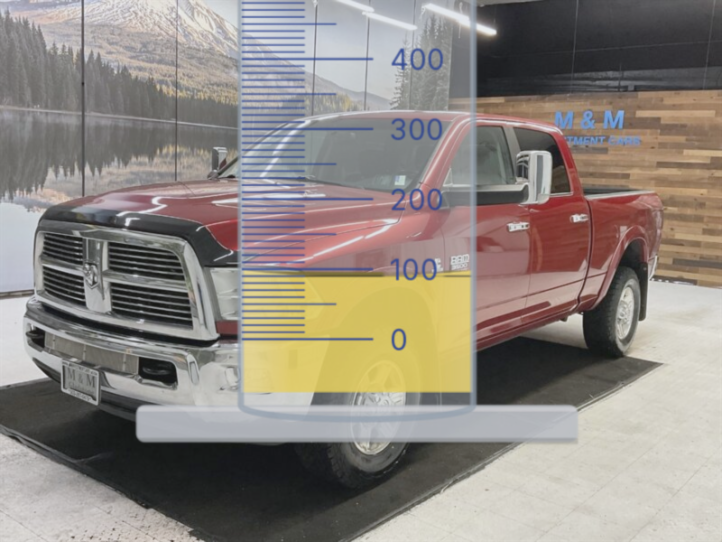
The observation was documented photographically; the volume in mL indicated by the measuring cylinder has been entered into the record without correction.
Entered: 90 mL
